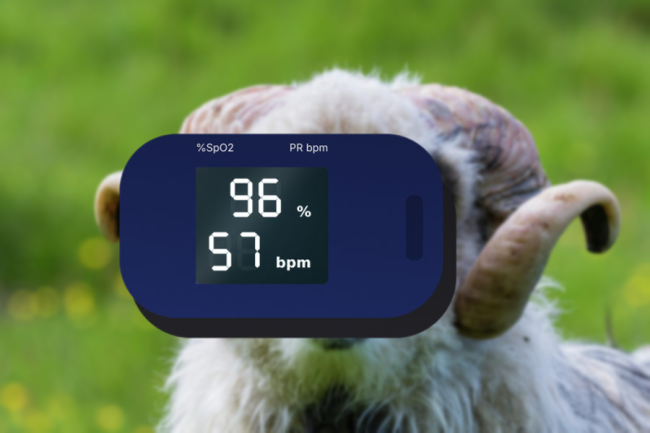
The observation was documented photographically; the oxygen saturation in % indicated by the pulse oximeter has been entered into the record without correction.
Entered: 96 %
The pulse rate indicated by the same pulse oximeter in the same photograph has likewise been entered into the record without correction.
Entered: 57 bpm
